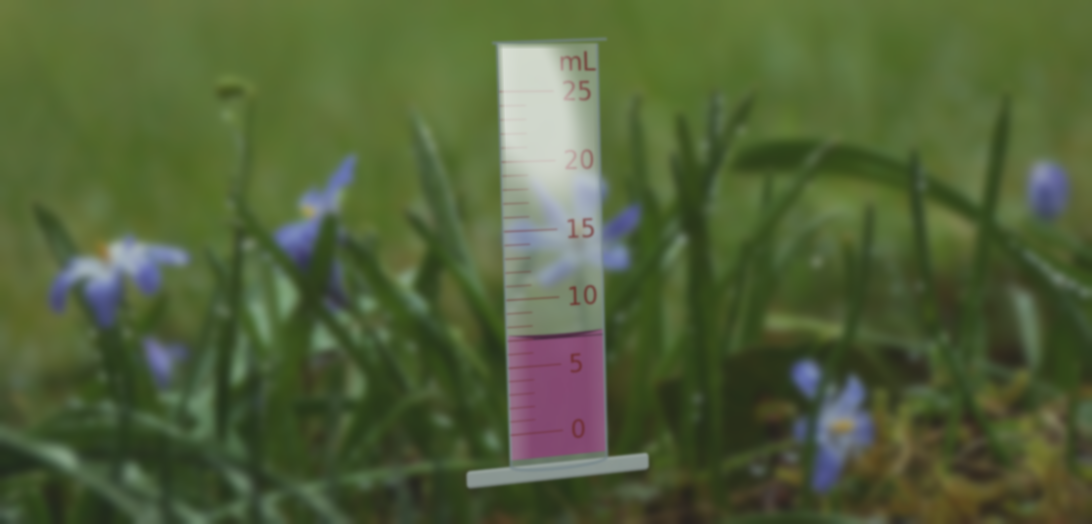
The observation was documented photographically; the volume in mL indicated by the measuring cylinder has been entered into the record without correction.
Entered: 7 mL
